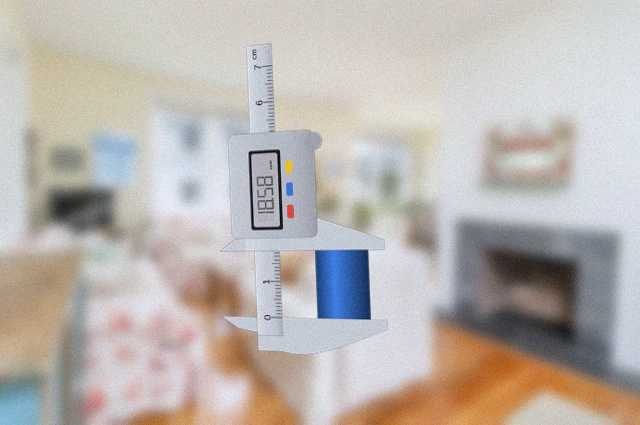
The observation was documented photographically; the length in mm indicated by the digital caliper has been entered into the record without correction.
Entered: 18.58 mm
